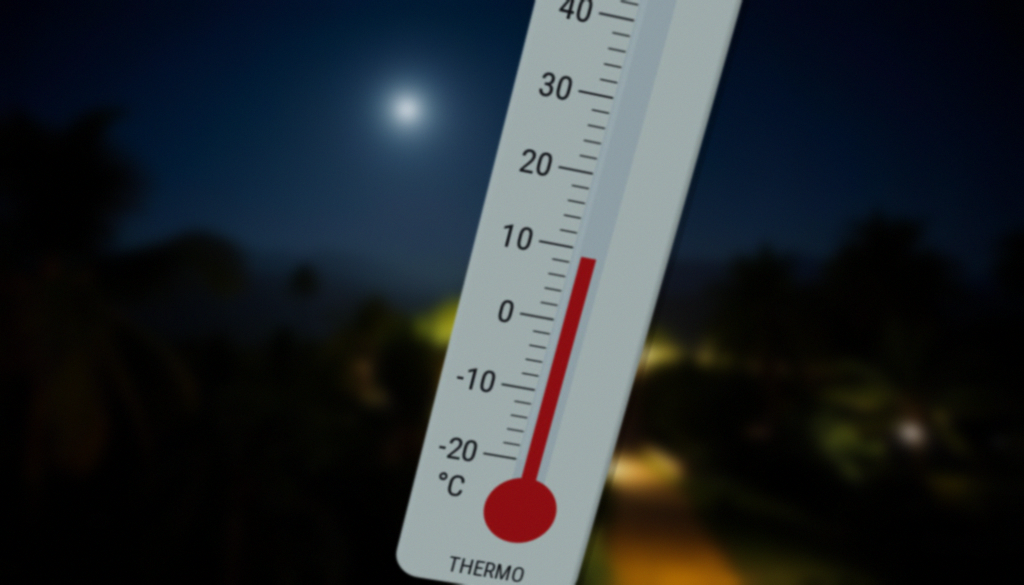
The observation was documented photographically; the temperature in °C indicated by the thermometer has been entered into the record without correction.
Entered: 9 °C
